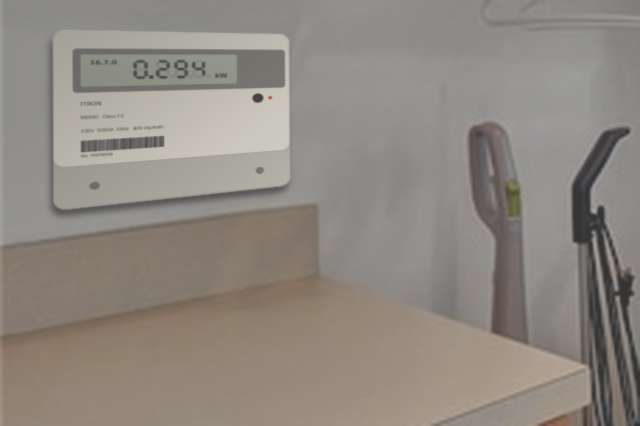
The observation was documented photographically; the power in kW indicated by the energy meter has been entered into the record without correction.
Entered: 0.294 kW
